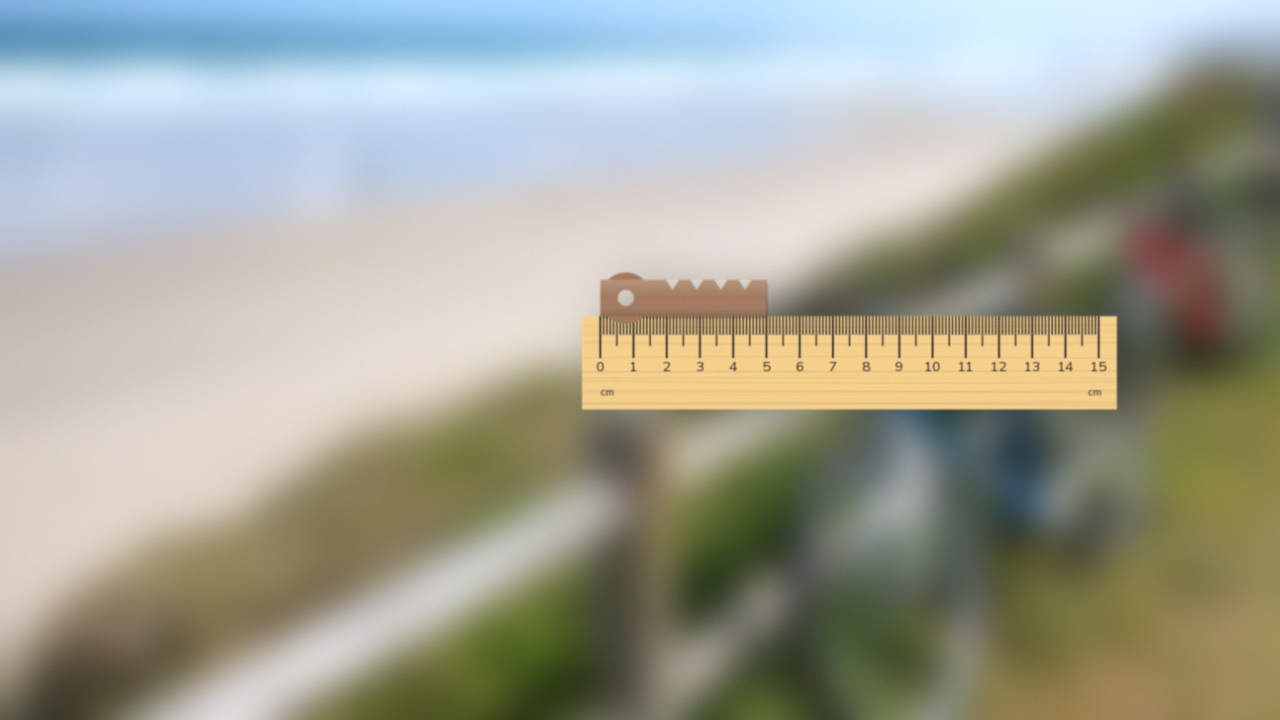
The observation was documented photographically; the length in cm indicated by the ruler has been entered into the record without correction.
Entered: 5 cm
